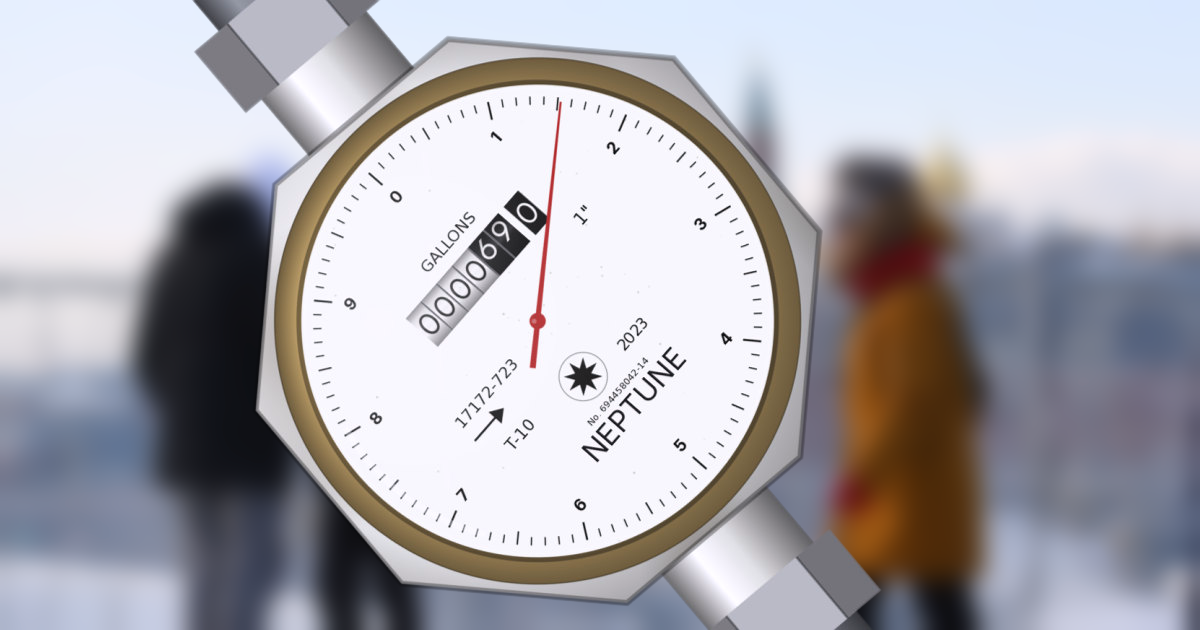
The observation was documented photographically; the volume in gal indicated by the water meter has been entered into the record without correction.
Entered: 691.5 gal
